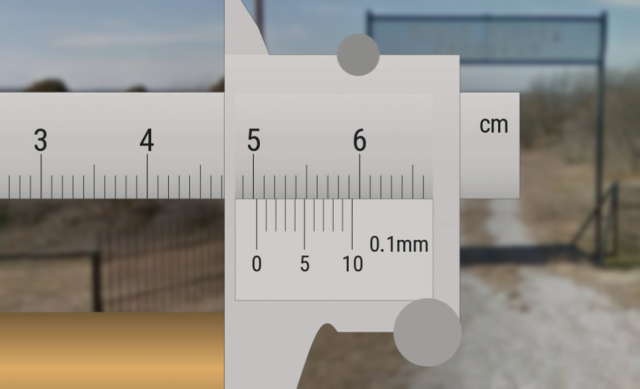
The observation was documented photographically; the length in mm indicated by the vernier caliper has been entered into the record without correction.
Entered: 50.3 mm
